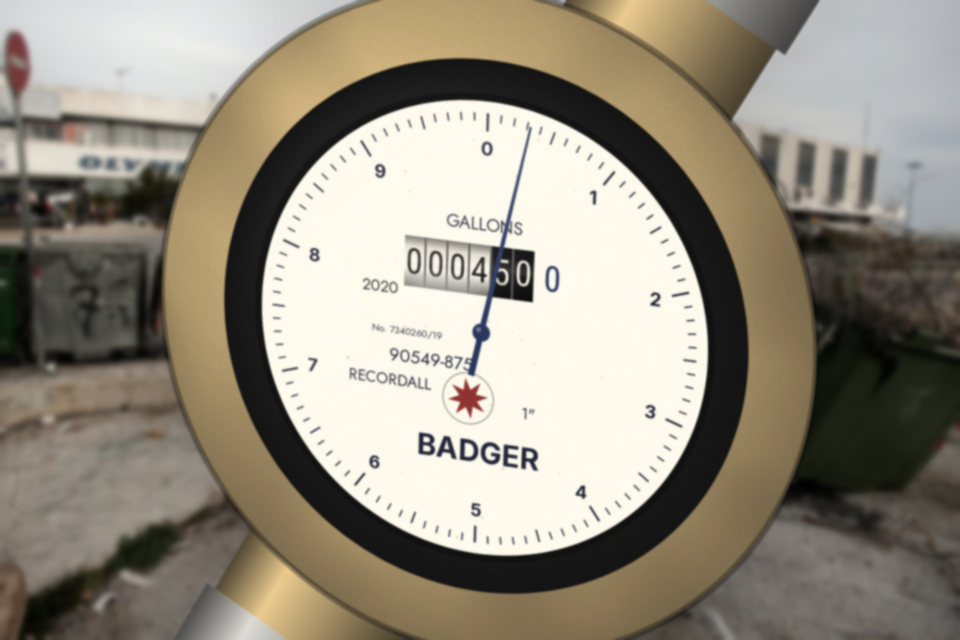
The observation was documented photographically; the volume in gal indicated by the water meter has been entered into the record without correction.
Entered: 4500.3 gal
